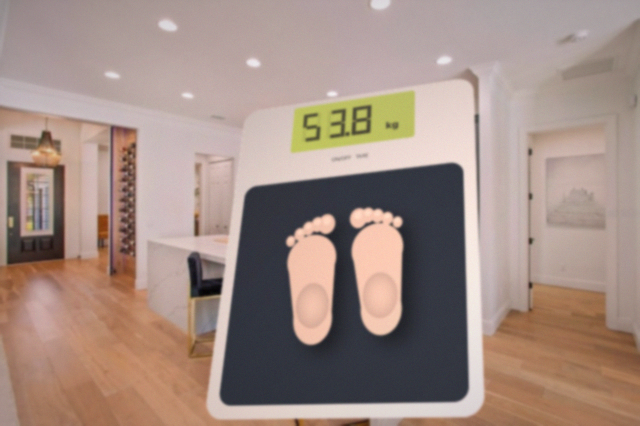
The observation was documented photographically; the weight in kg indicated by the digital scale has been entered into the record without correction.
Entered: 53.8 kg
